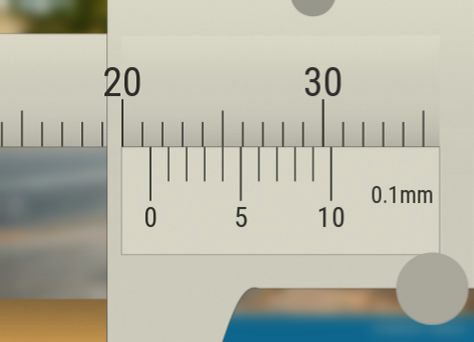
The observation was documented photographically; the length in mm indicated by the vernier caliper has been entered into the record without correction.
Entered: 21.4 mm
